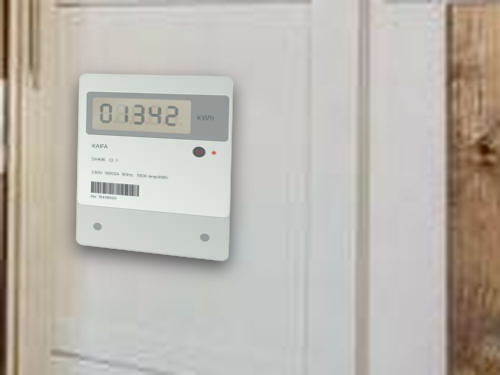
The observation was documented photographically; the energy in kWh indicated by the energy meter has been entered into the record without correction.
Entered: 1342 kWh
